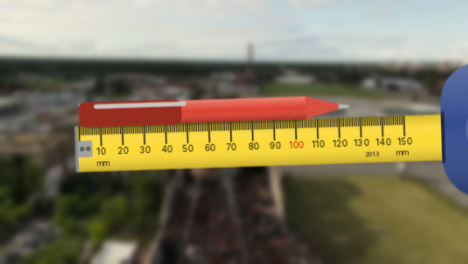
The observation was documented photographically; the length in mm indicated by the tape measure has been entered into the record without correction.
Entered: 125 mm
